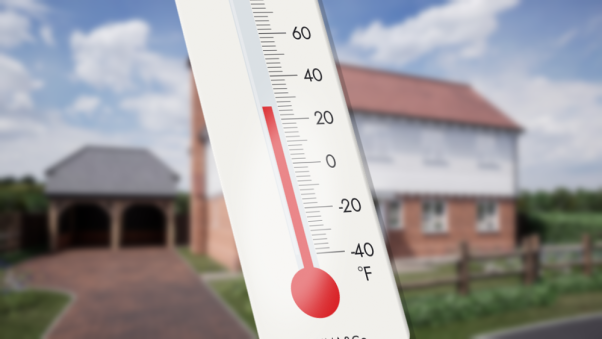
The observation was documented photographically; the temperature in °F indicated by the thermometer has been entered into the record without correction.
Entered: 26 °F
